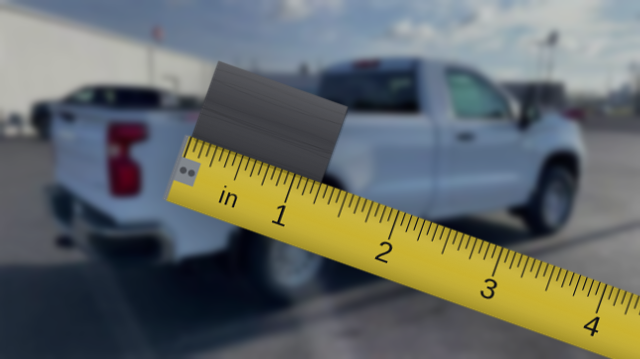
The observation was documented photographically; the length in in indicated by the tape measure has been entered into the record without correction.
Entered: 1.25 in
